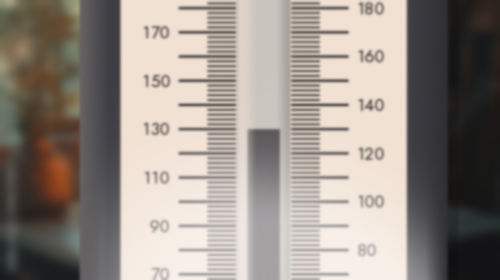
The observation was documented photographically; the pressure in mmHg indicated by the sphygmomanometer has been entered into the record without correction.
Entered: 130 mmHg
